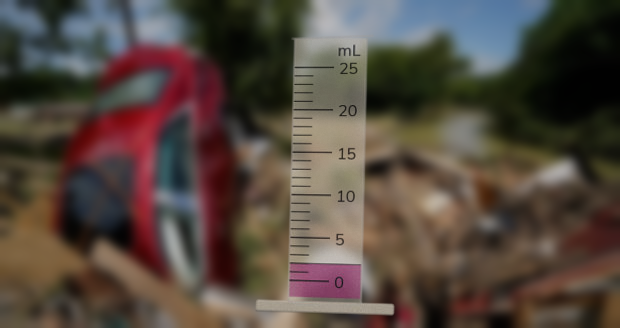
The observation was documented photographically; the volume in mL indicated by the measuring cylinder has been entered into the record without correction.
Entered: 2 mL
